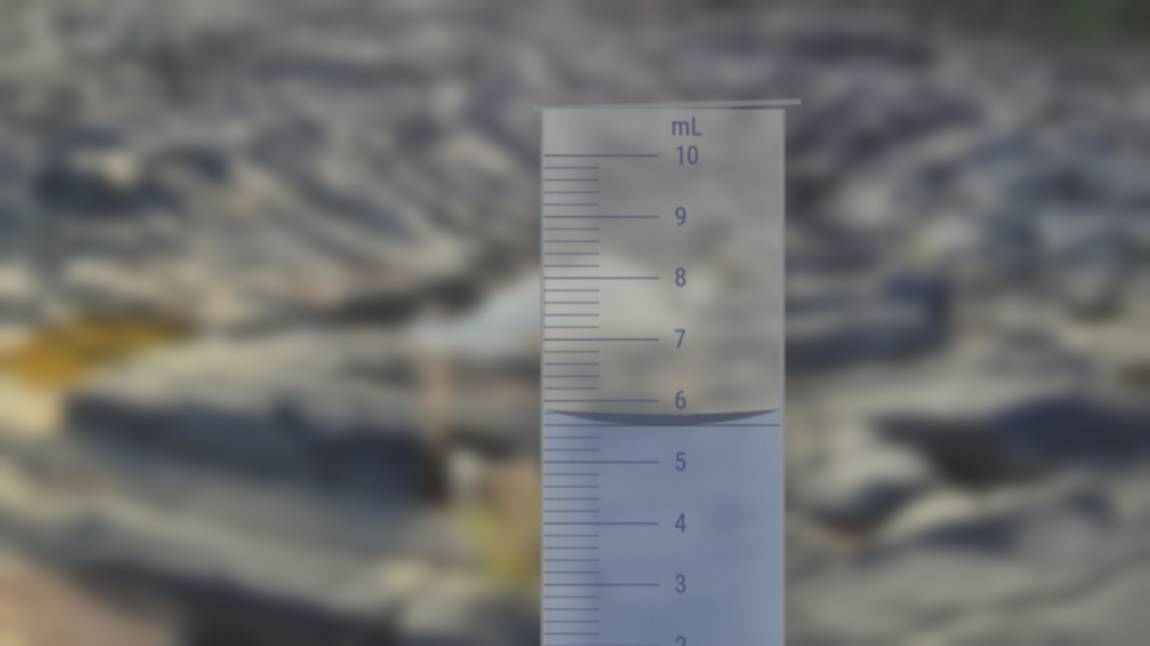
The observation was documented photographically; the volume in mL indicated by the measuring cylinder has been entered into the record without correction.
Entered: 5.6 mL
